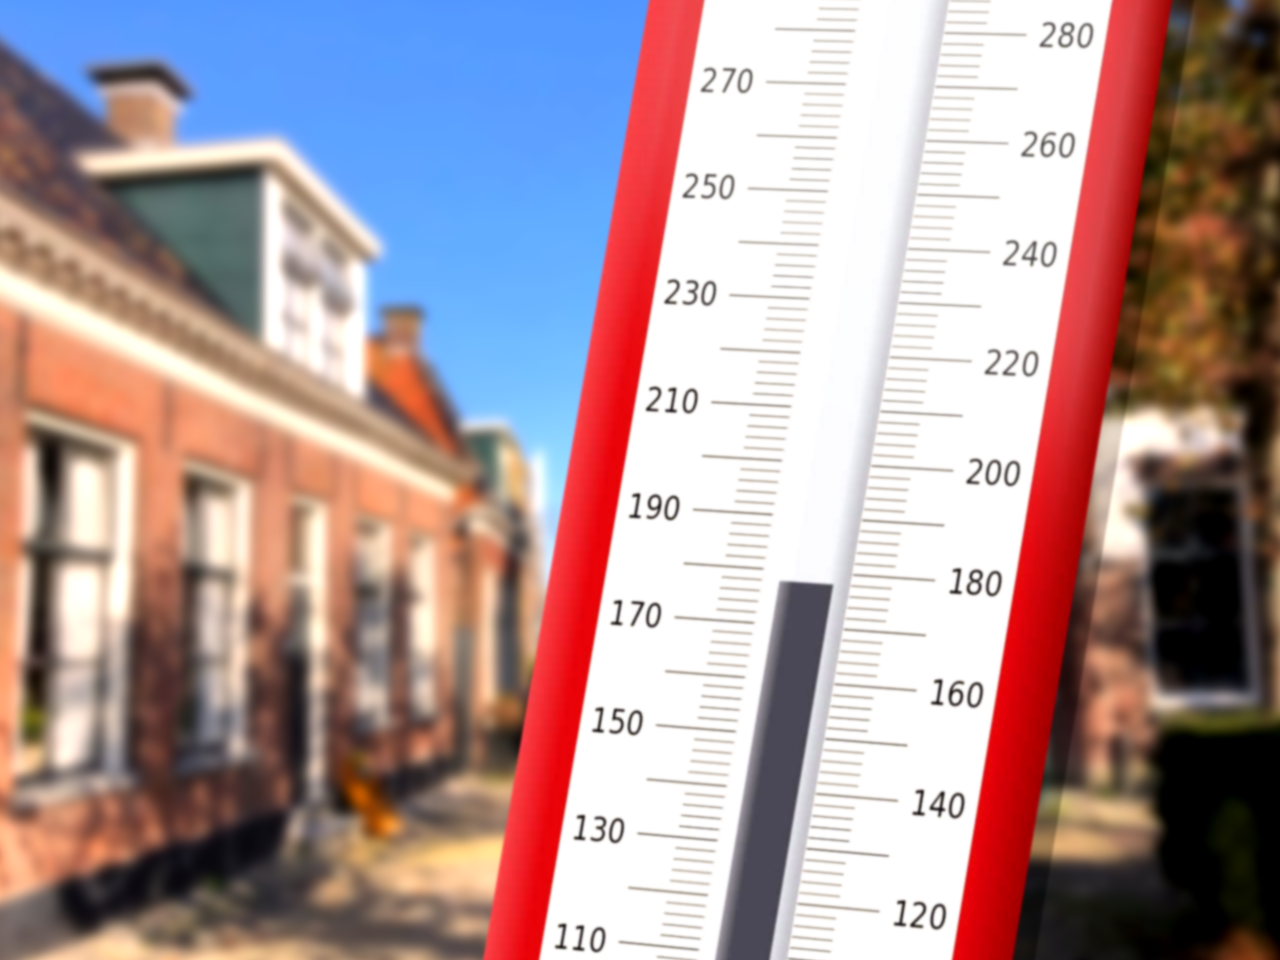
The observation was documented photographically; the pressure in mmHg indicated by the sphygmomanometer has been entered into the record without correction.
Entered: 178 mmHg
